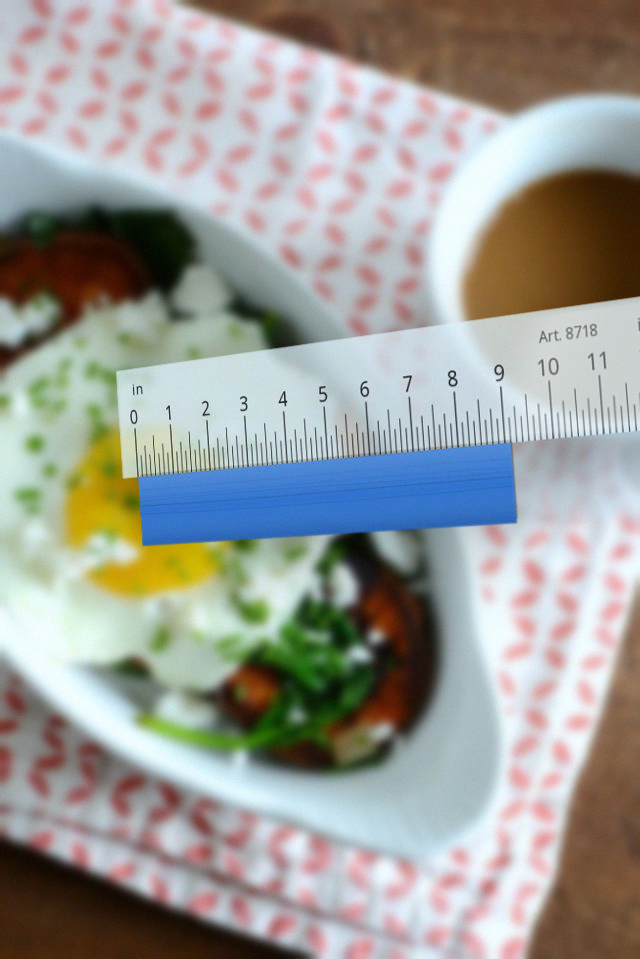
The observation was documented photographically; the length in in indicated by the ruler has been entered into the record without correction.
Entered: 9.125 in
